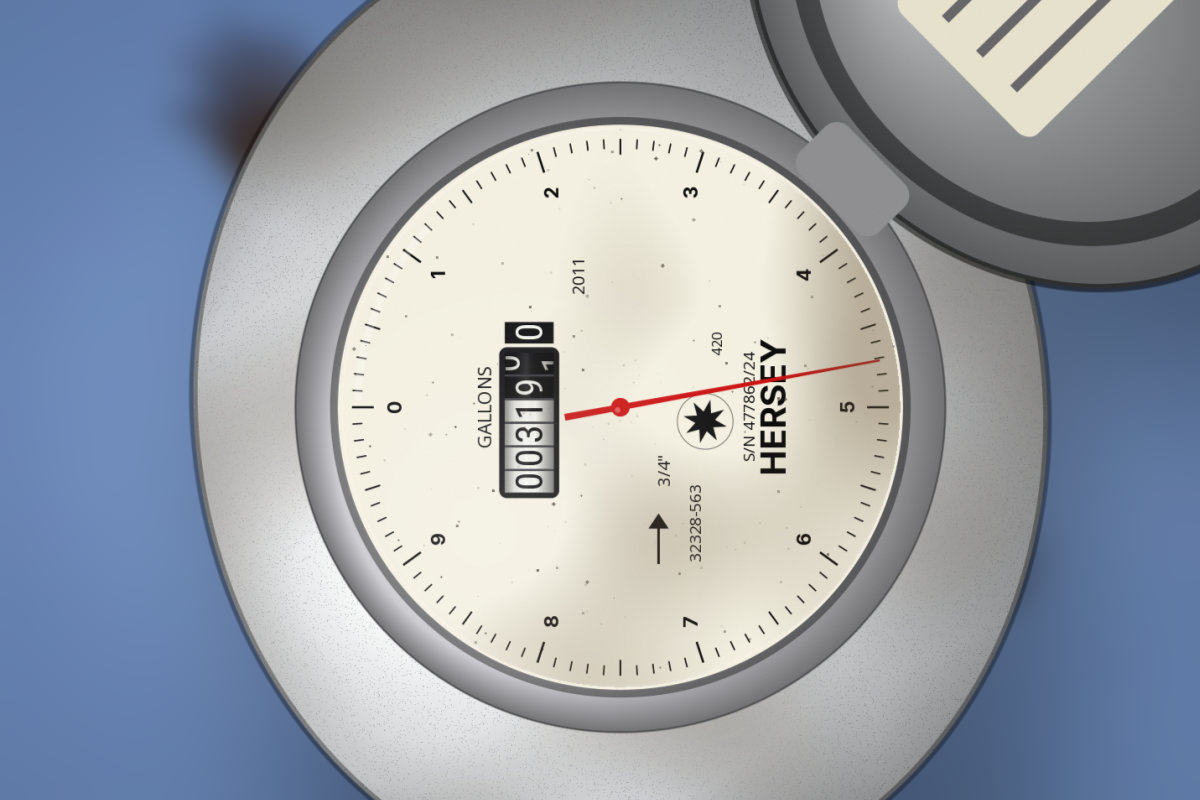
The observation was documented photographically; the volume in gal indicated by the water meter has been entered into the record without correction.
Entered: 31904.7 gal
